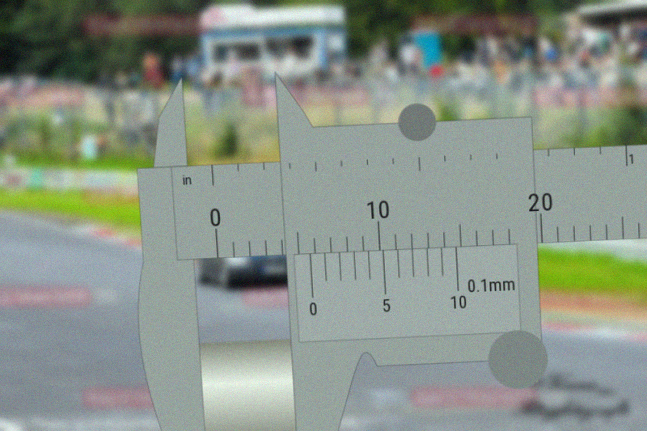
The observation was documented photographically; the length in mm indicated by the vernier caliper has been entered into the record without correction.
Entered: 5.7 mm
